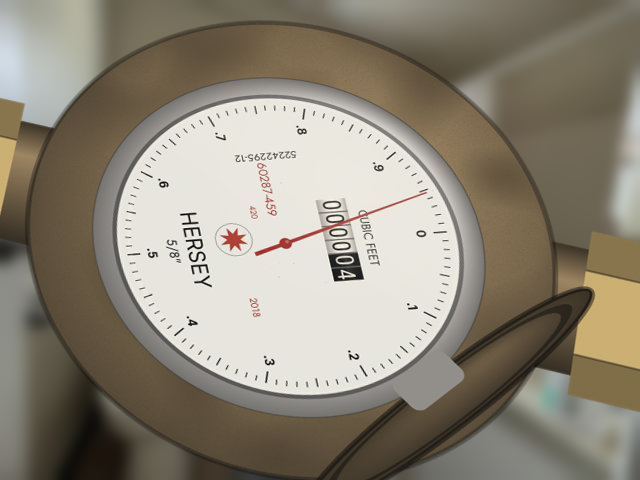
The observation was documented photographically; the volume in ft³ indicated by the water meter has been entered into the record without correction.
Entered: 3.95 ft³
